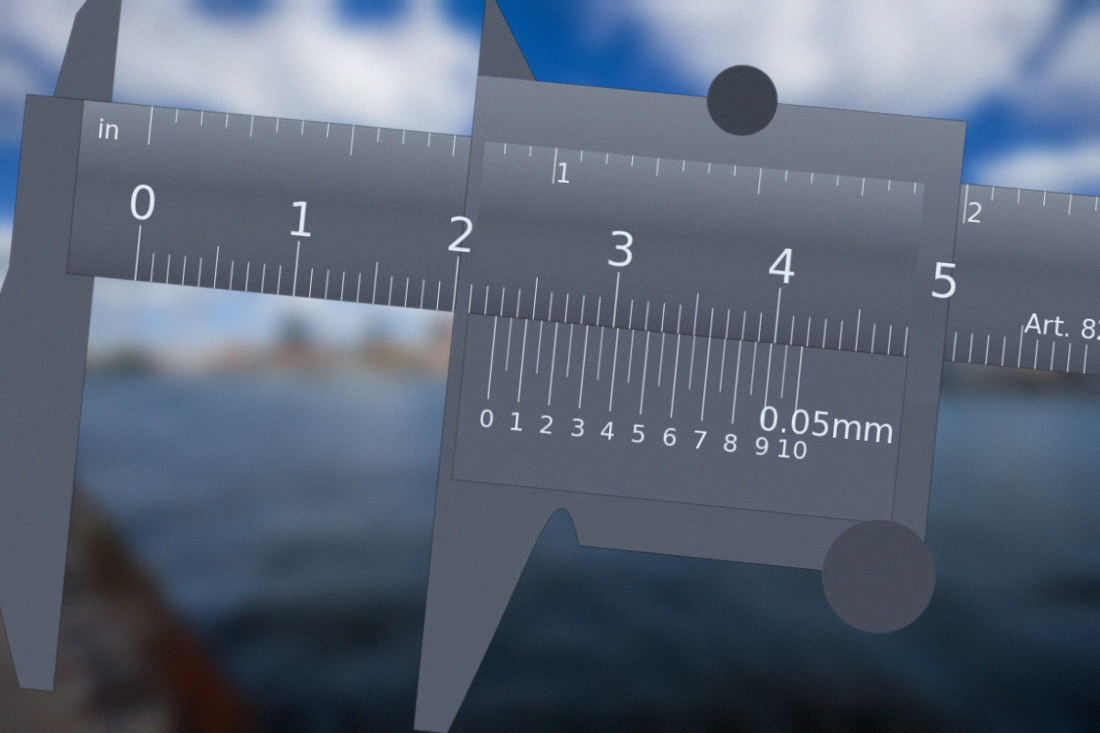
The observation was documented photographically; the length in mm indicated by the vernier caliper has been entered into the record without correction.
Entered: 22.7 mm
